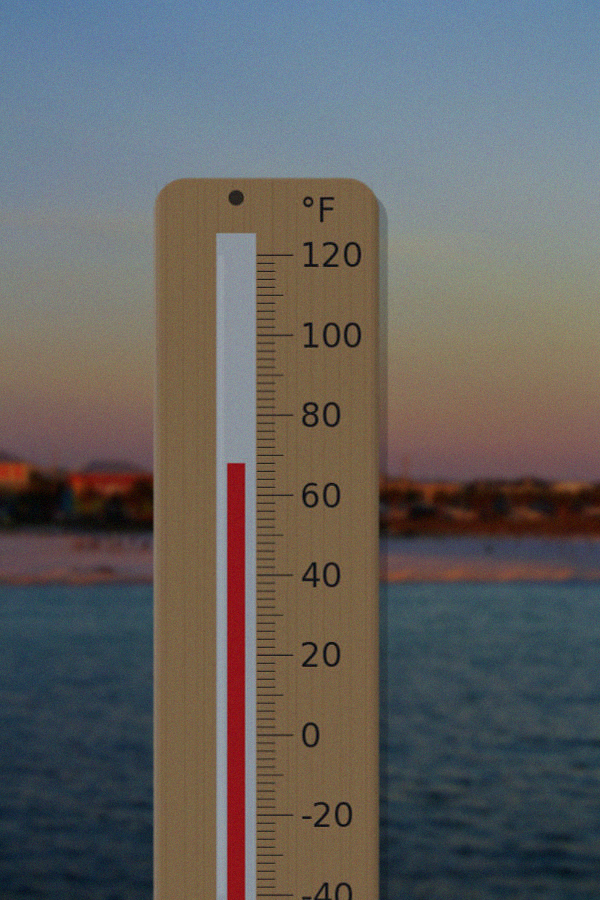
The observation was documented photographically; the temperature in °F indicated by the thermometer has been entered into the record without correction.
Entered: 68 °F
